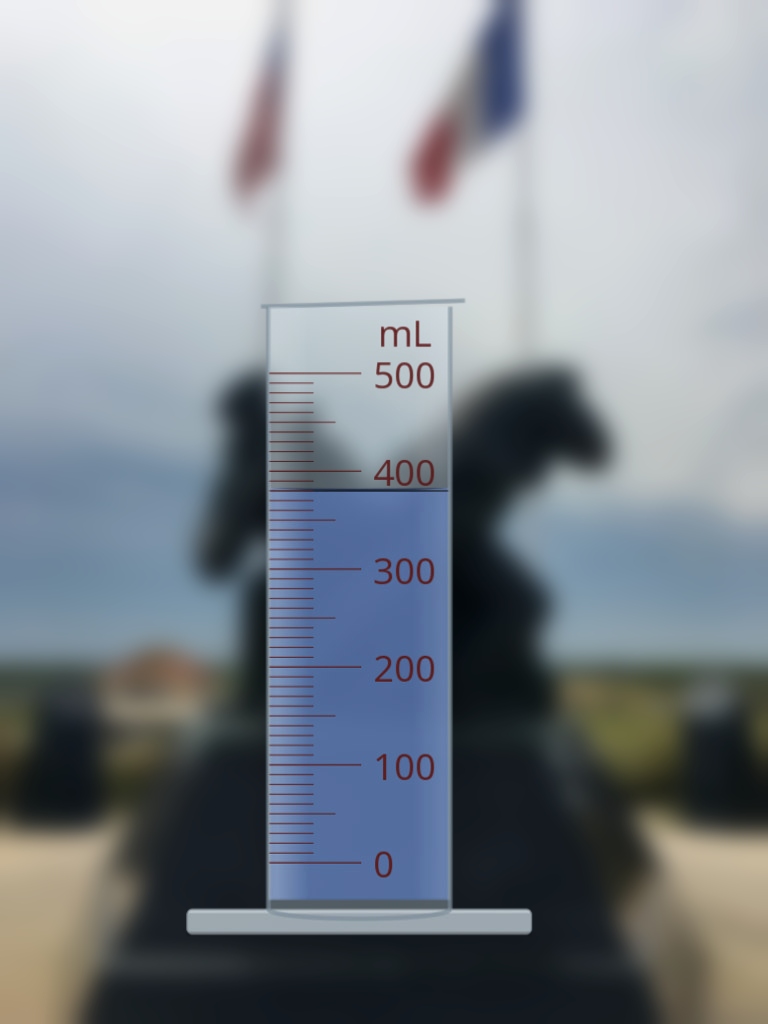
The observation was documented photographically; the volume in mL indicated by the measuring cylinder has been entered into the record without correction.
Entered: 380 mL
